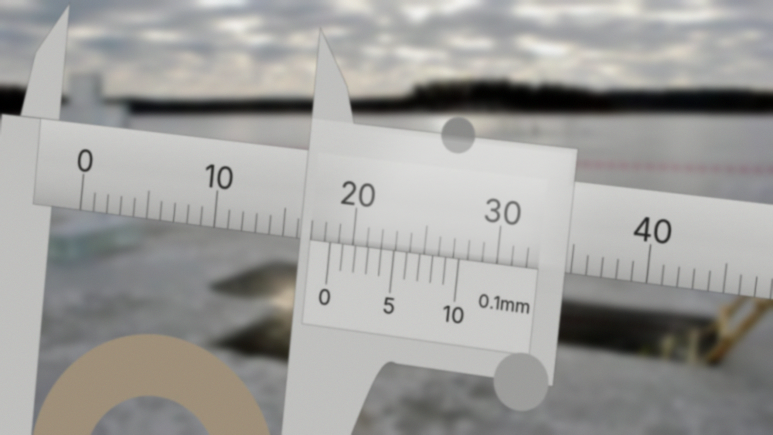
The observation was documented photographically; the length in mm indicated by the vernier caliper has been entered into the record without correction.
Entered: 18.4 mm
